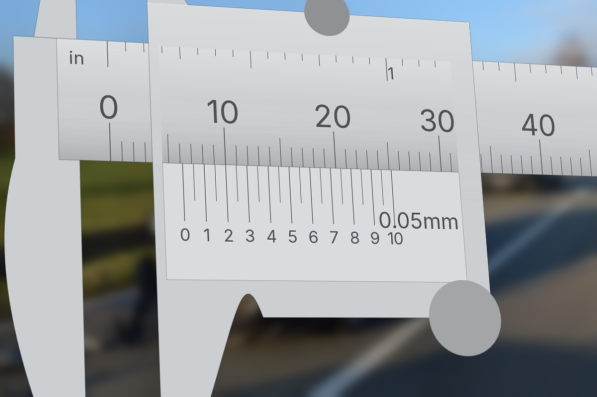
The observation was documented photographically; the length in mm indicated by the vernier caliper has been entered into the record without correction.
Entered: 6.2 mm
